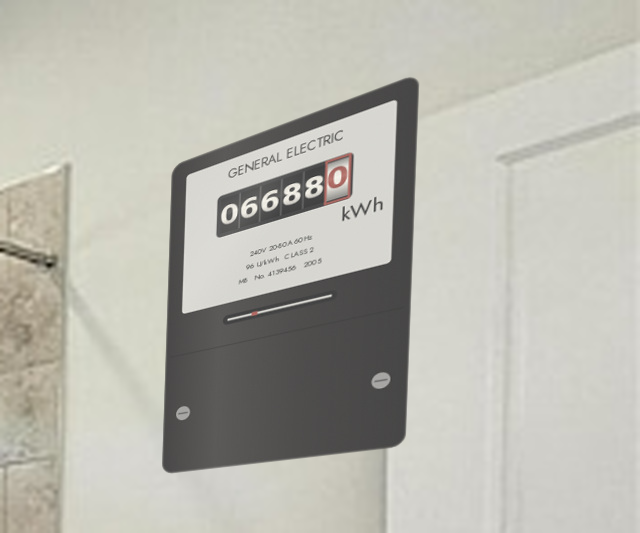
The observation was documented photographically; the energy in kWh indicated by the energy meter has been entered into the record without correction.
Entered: 6688.0 kWh
